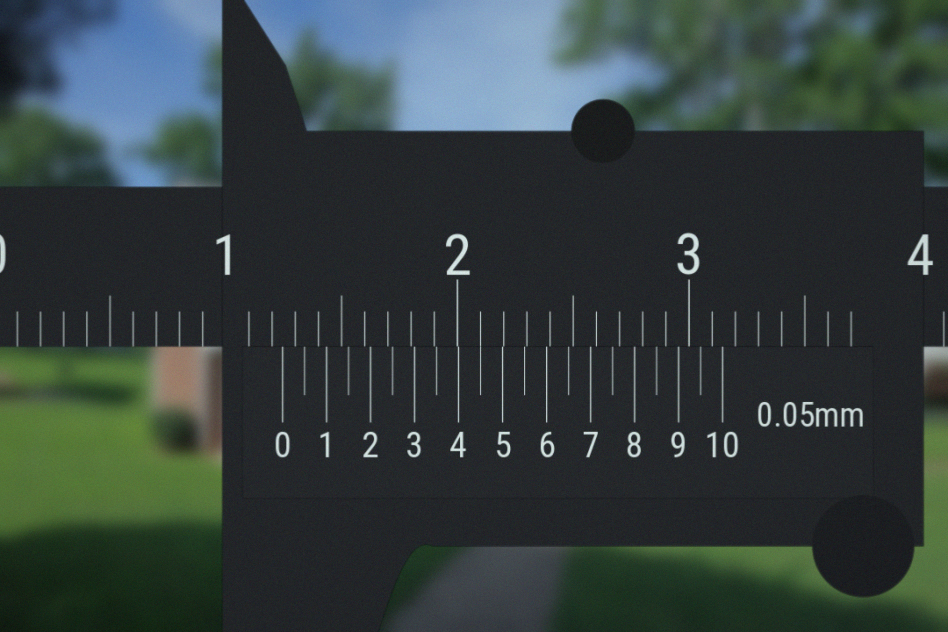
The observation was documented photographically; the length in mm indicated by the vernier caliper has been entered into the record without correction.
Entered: 12.45 mm
